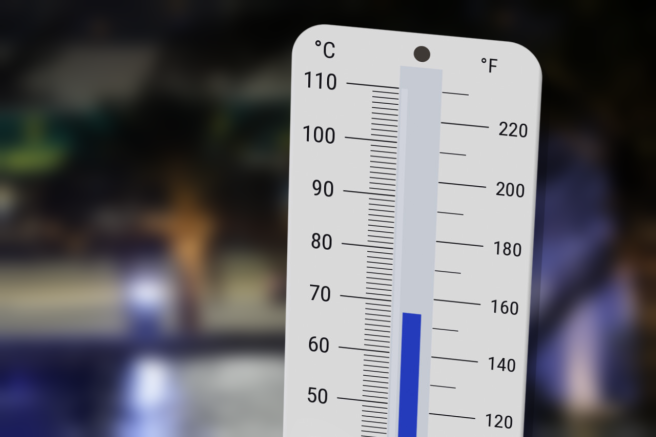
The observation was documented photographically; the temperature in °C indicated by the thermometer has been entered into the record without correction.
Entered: 68 °C
